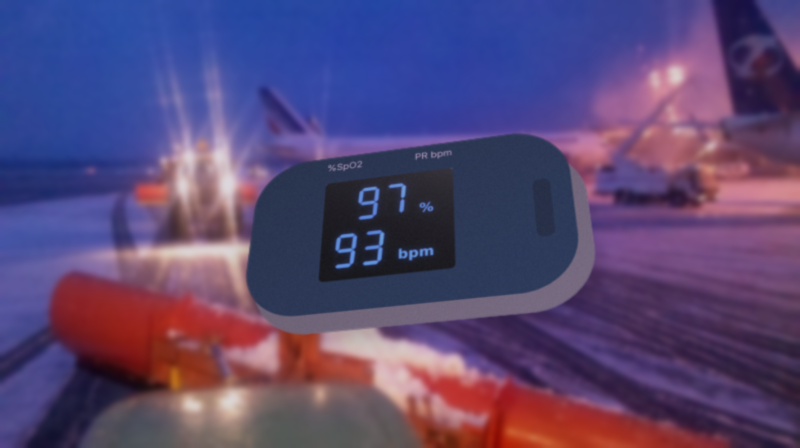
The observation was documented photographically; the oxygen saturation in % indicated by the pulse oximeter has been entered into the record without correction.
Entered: 97 %
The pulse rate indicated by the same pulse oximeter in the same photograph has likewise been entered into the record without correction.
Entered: 93 bpm
